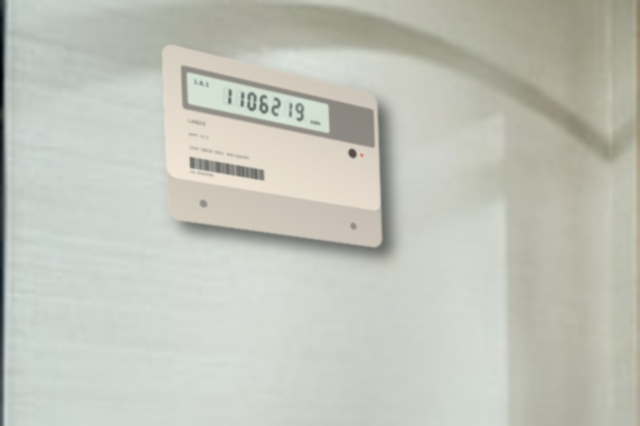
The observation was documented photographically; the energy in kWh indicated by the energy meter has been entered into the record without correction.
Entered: 1106219 kWh
